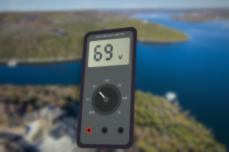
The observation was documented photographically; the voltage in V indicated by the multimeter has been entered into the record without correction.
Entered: 69 V
